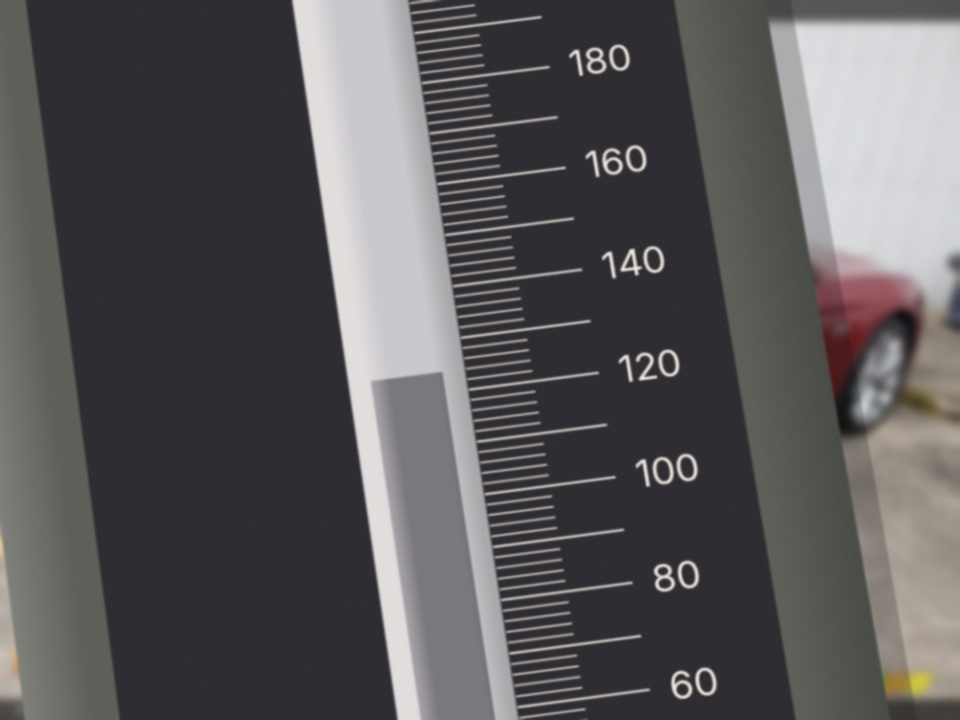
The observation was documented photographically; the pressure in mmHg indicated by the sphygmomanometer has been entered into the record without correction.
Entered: 124 mmHg
